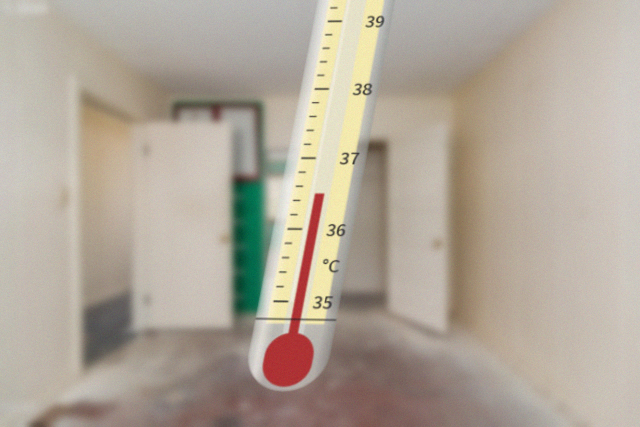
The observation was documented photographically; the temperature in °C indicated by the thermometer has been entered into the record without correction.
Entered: 36.5 °C
